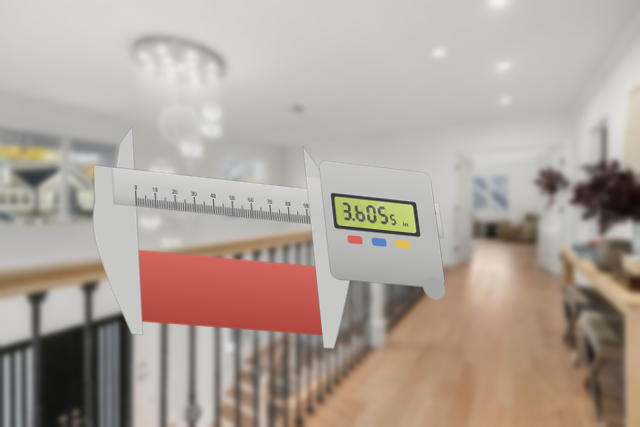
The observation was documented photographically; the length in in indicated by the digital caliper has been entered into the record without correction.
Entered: 3.6055 in
